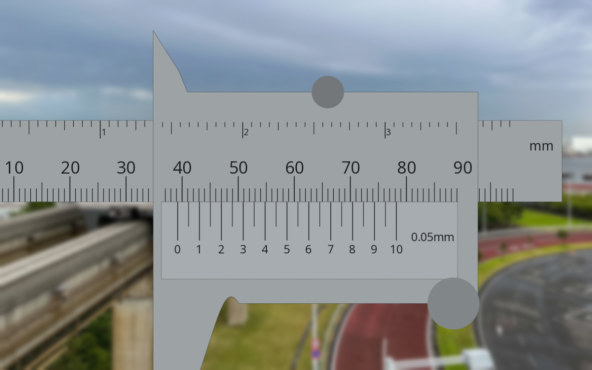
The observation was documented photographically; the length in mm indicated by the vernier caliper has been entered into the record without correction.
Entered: 39.2 mm
